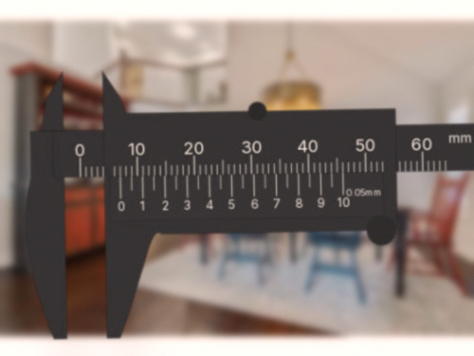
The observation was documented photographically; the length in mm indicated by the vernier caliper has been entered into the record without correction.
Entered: 7.0 mm
